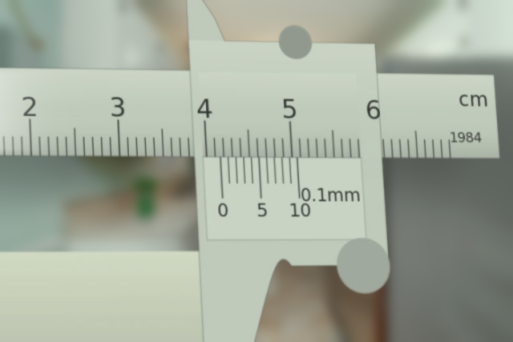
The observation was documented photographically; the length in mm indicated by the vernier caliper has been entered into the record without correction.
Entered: 41.6 mm
